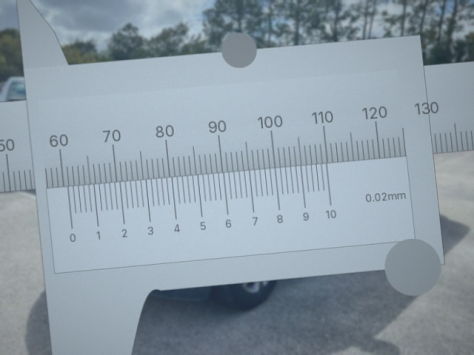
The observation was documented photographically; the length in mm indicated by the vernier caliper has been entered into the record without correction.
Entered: 60.8 mm
